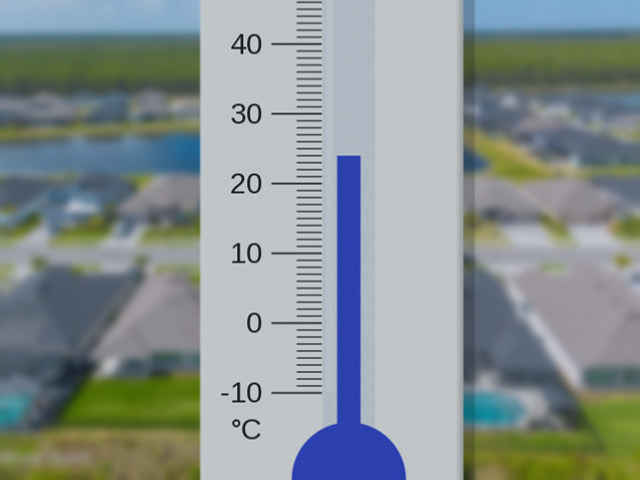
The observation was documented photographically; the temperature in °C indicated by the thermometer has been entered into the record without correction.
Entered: 24 °C
